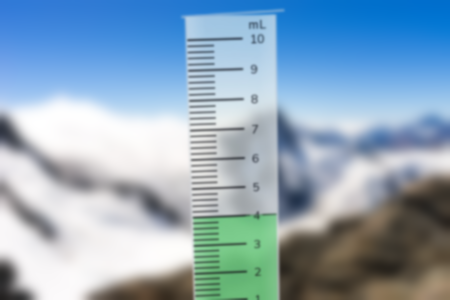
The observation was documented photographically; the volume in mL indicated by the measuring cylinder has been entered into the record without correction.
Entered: 4 mL
